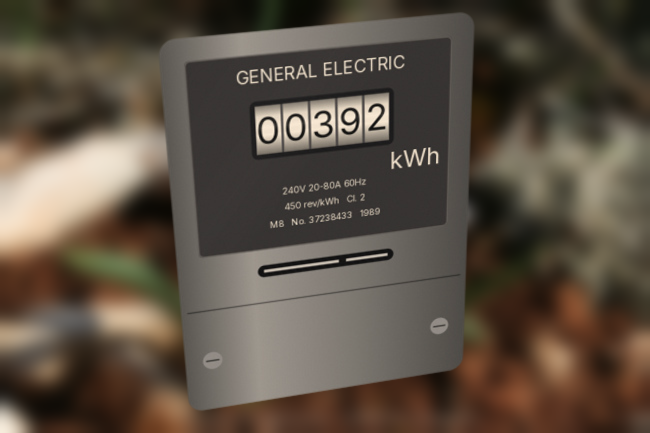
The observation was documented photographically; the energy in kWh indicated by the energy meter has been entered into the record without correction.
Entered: 392 kWh
